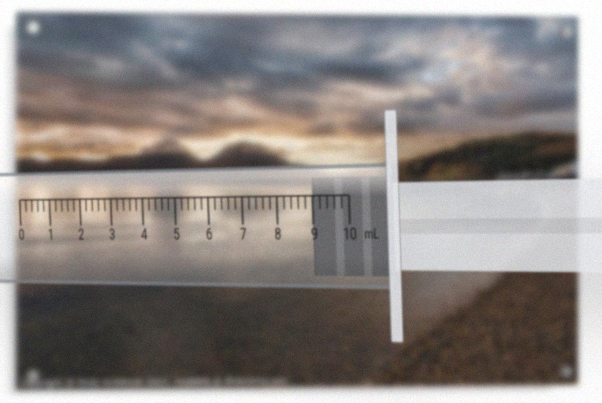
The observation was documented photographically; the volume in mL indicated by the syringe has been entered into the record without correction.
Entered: 9 mL
